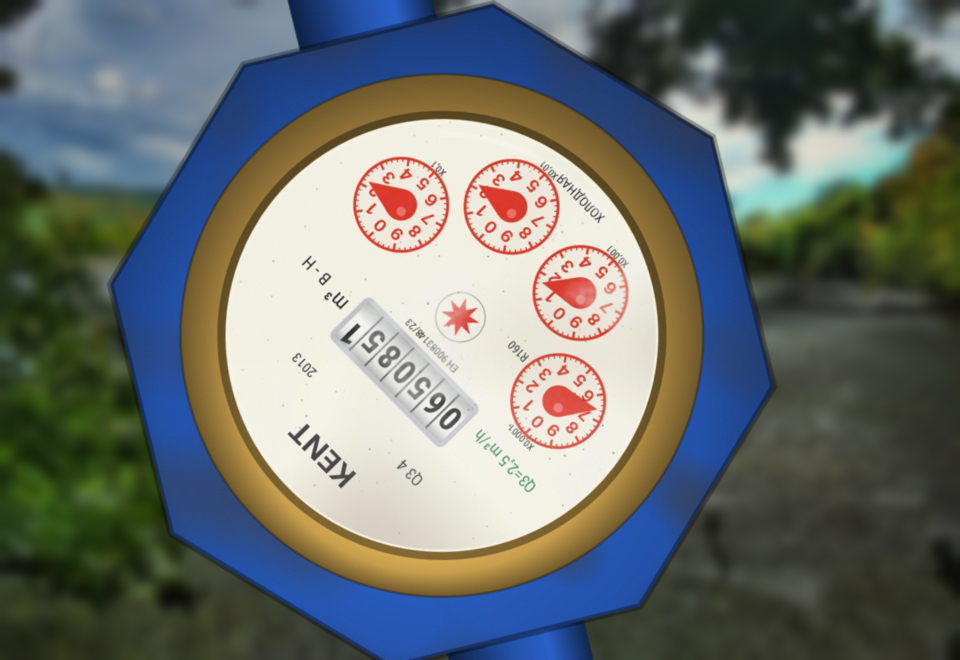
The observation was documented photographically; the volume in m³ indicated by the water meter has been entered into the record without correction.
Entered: 650851.2216 m³
